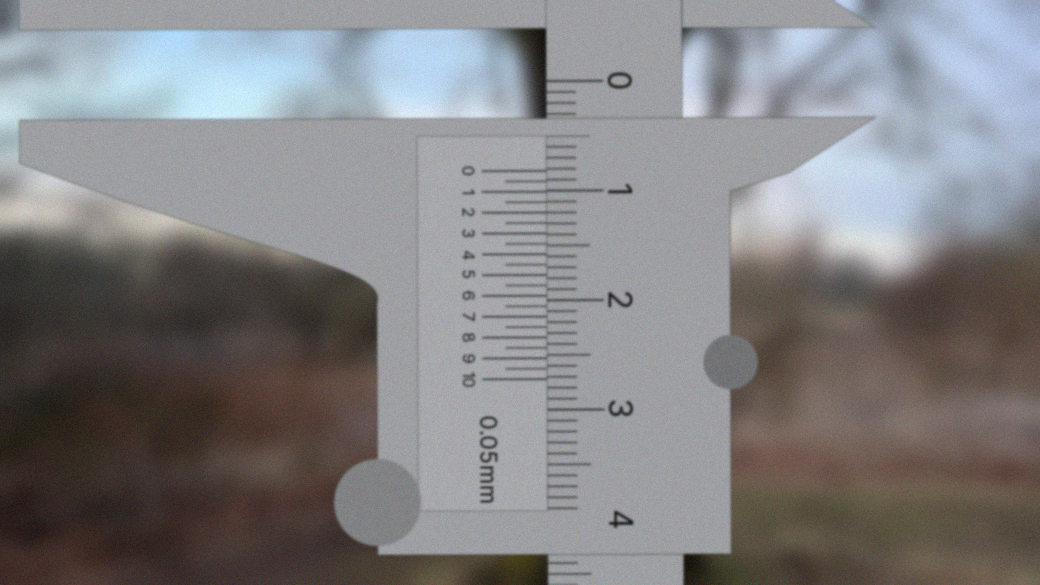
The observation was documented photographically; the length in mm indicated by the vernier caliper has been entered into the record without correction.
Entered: 8.2 mm
